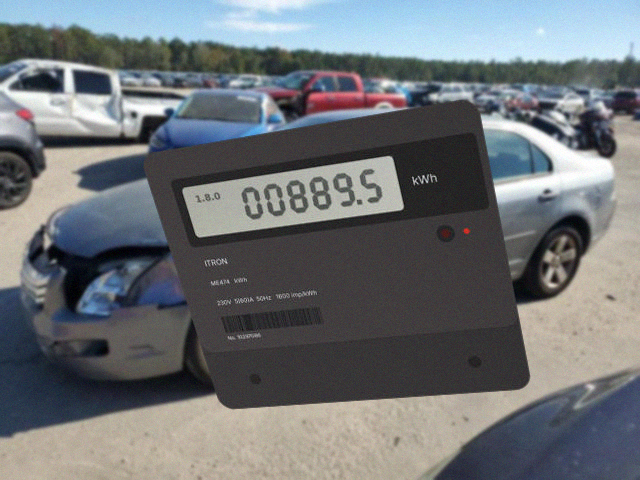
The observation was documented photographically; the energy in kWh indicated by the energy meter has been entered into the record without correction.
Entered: 889.5 kWh
